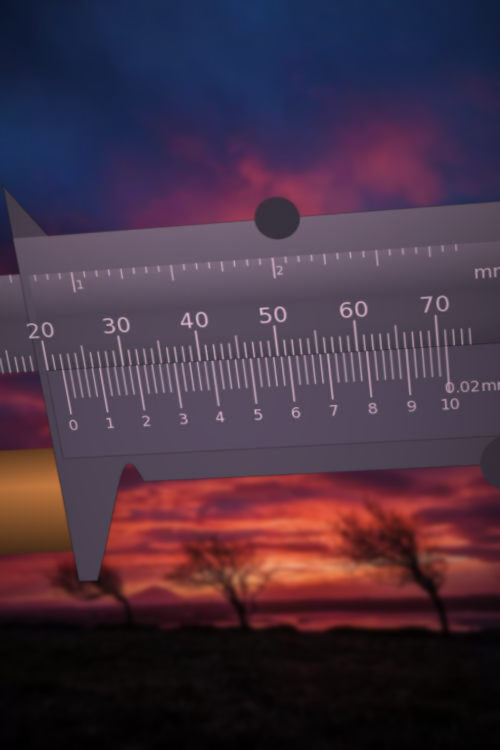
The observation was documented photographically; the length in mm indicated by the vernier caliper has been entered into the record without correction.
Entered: 22.0 mm
